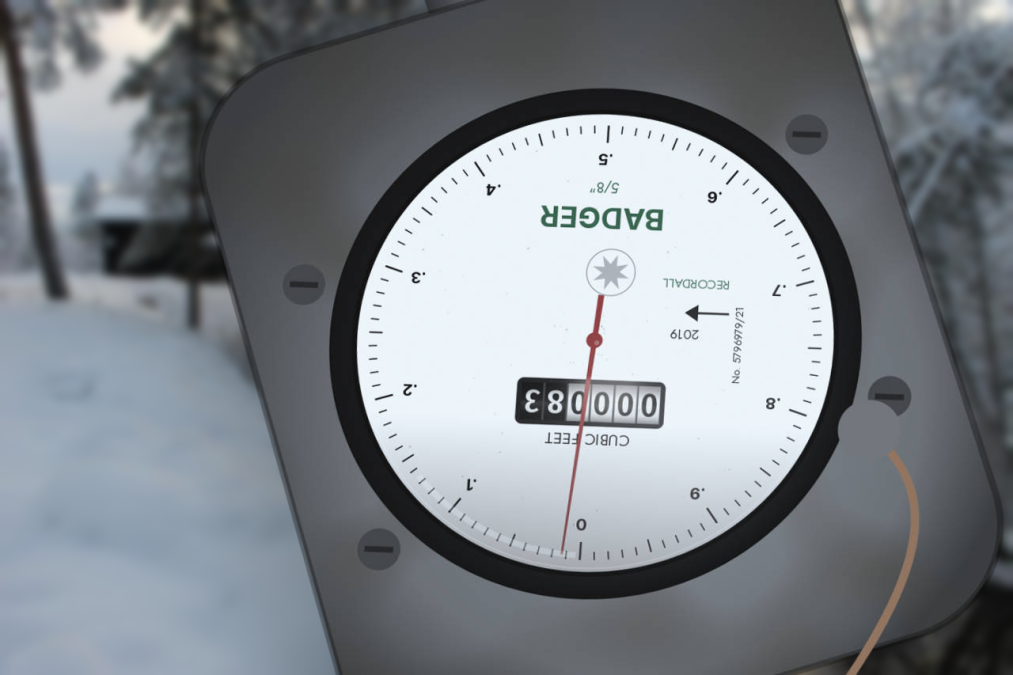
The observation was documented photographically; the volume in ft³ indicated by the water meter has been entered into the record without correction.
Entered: 83.01 ft³
